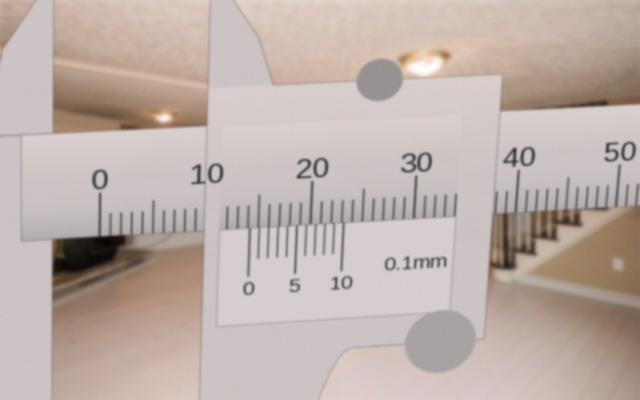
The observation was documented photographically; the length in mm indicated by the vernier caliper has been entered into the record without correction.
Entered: 14.2 mm
